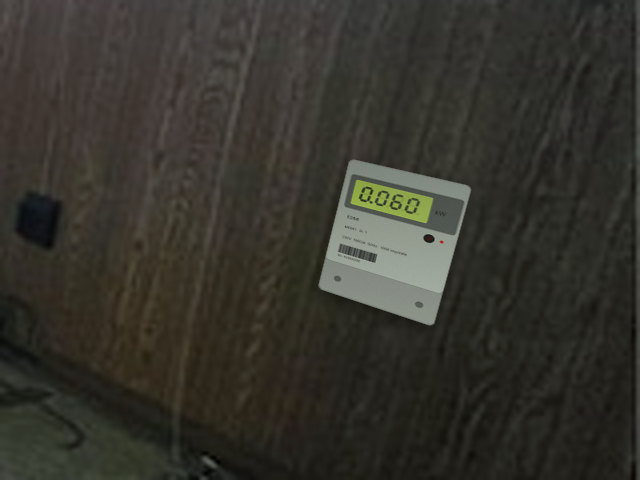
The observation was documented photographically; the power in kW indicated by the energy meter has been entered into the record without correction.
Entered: 0.060 kW
